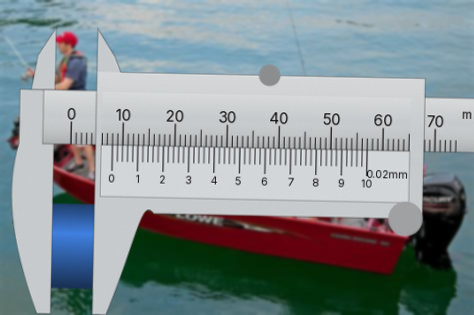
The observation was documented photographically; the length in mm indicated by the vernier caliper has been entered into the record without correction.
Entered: 8.0 mm
